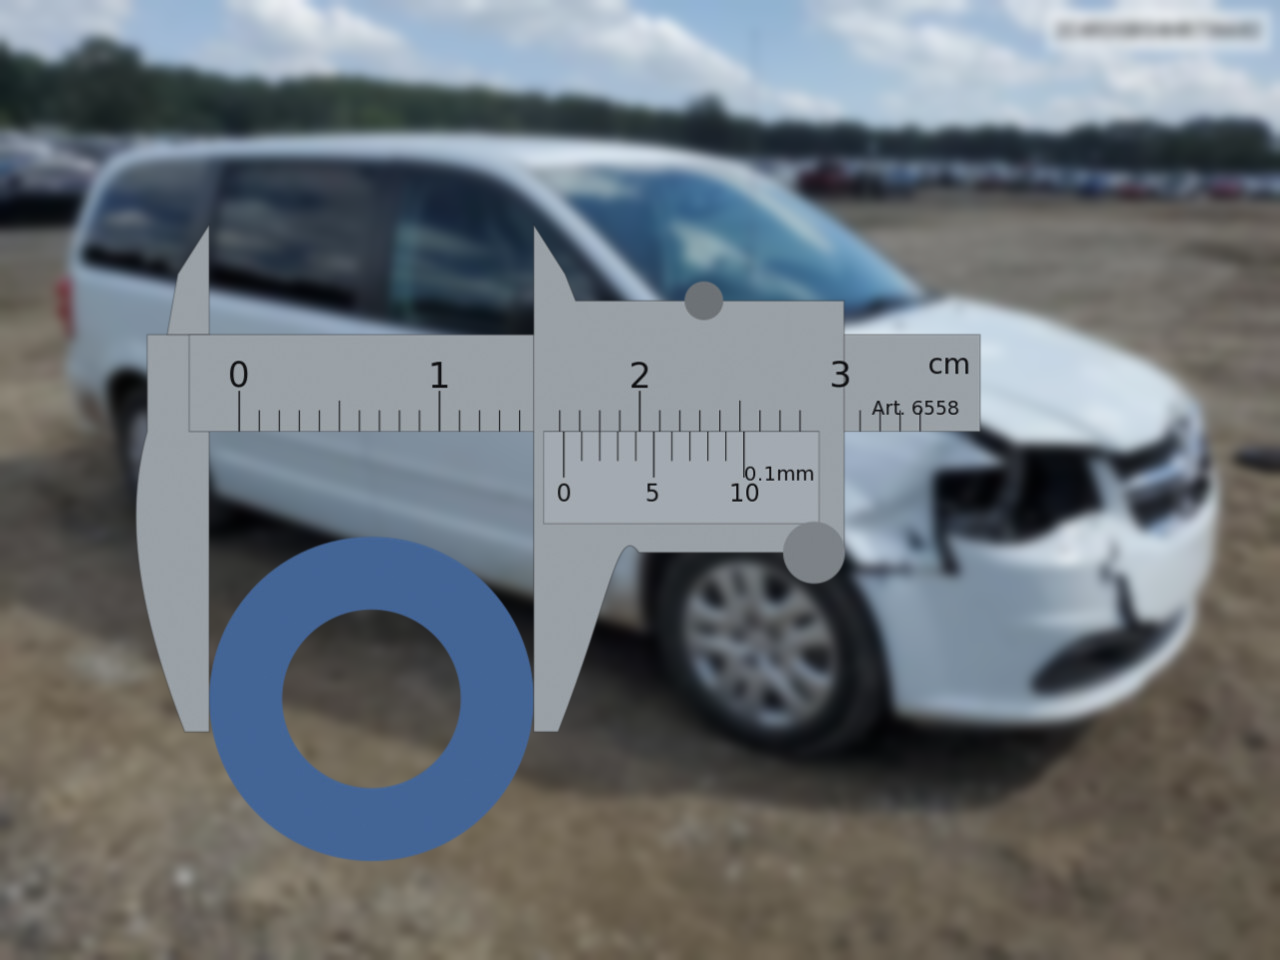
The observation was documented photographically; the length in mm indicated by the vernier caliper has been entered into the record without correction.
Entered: 16.2 mm
